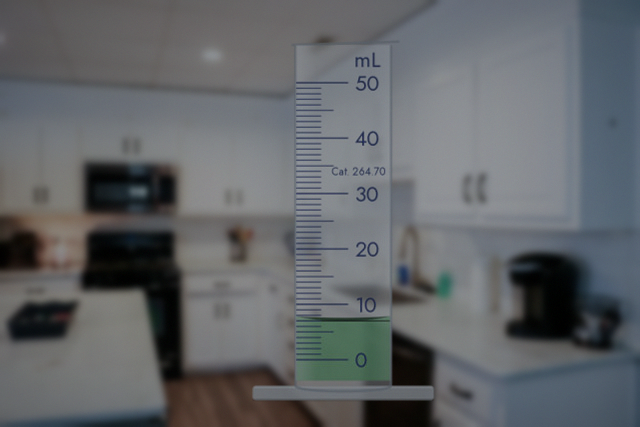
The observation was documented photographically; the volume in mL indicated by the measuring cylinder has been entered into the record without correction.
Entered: 7 mL
